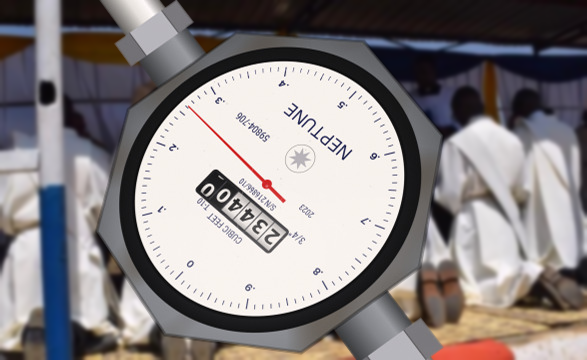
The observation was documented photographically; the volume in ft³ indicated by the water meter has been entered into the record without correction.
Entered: 234400.26 ft³
